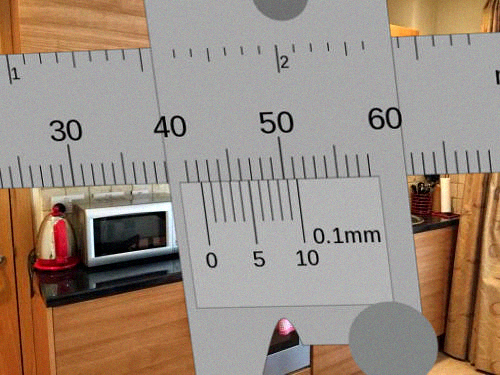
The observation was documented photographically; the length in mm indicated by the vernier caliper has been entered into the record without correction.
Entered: 42.2 mm
